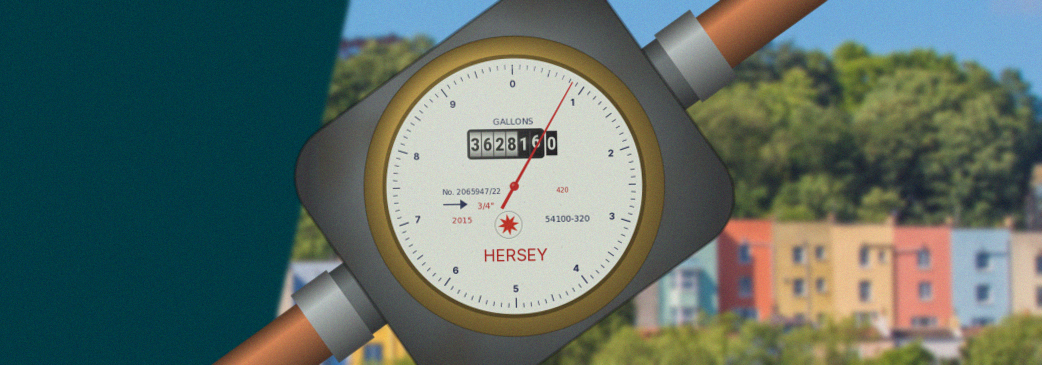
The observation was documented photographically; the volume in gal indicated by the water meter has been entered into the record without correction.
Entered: 3628160.8 gal
